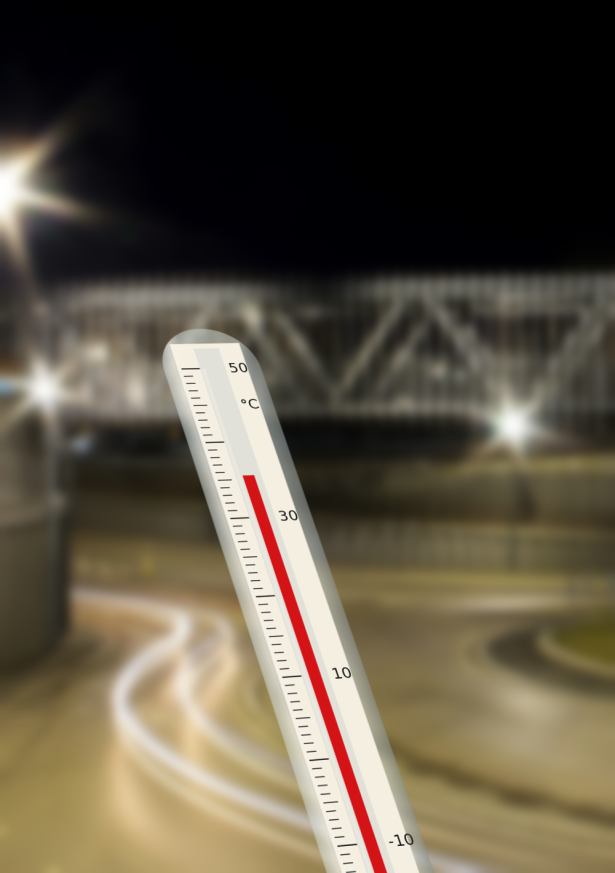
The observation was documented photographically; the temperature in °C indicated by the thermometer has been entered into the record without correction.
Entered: 35.5 °C
